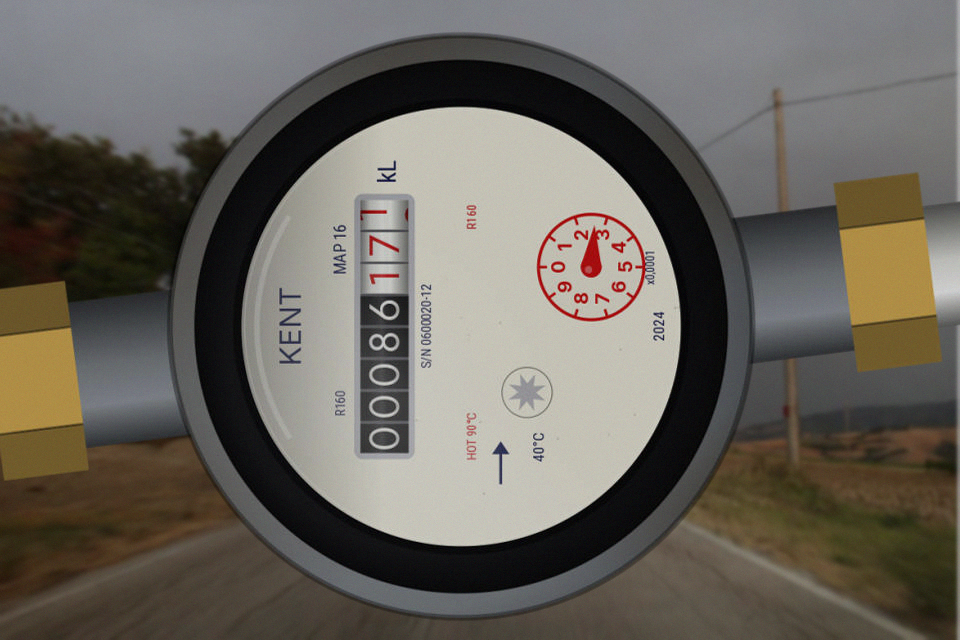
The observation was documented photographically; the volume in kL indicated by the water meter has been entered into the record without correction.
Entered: 86.1712 kL
